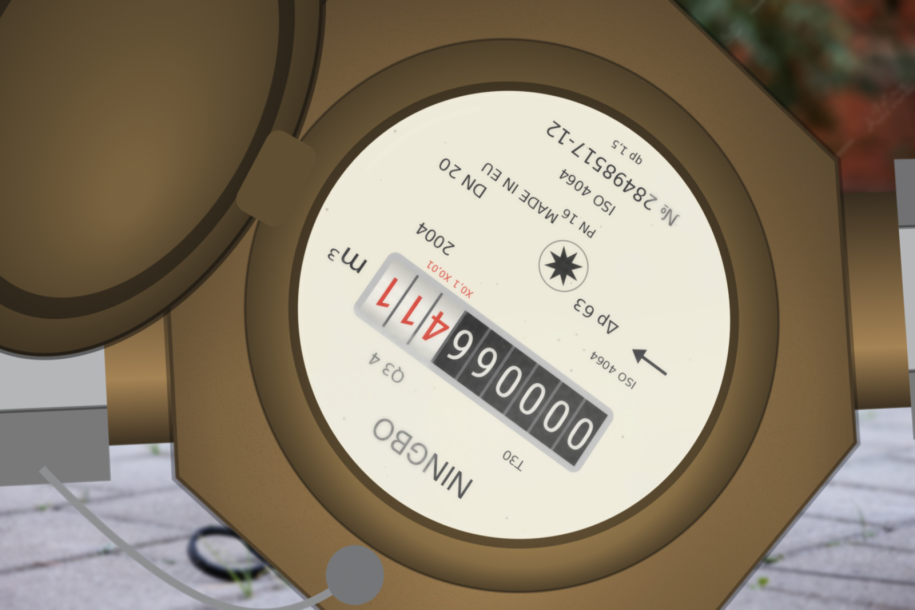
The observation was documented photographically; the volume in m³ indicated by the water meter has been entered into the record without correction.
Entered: 66.411 m³
